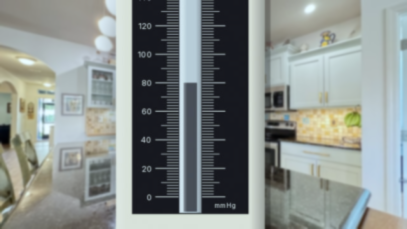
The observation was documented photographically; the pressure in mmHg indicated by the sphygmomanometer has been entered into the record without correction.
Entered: 80 mmHg
